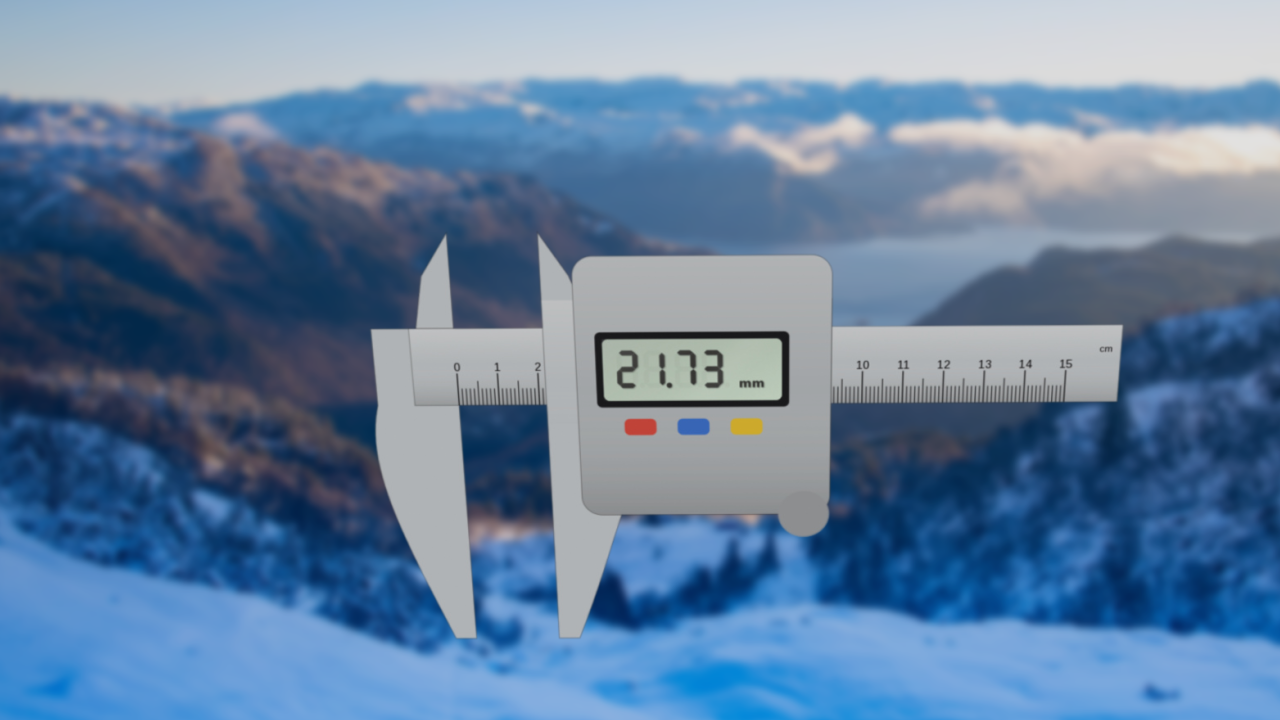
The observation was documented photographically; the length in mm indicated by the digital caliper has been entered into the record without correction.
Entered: 21.73 mm
